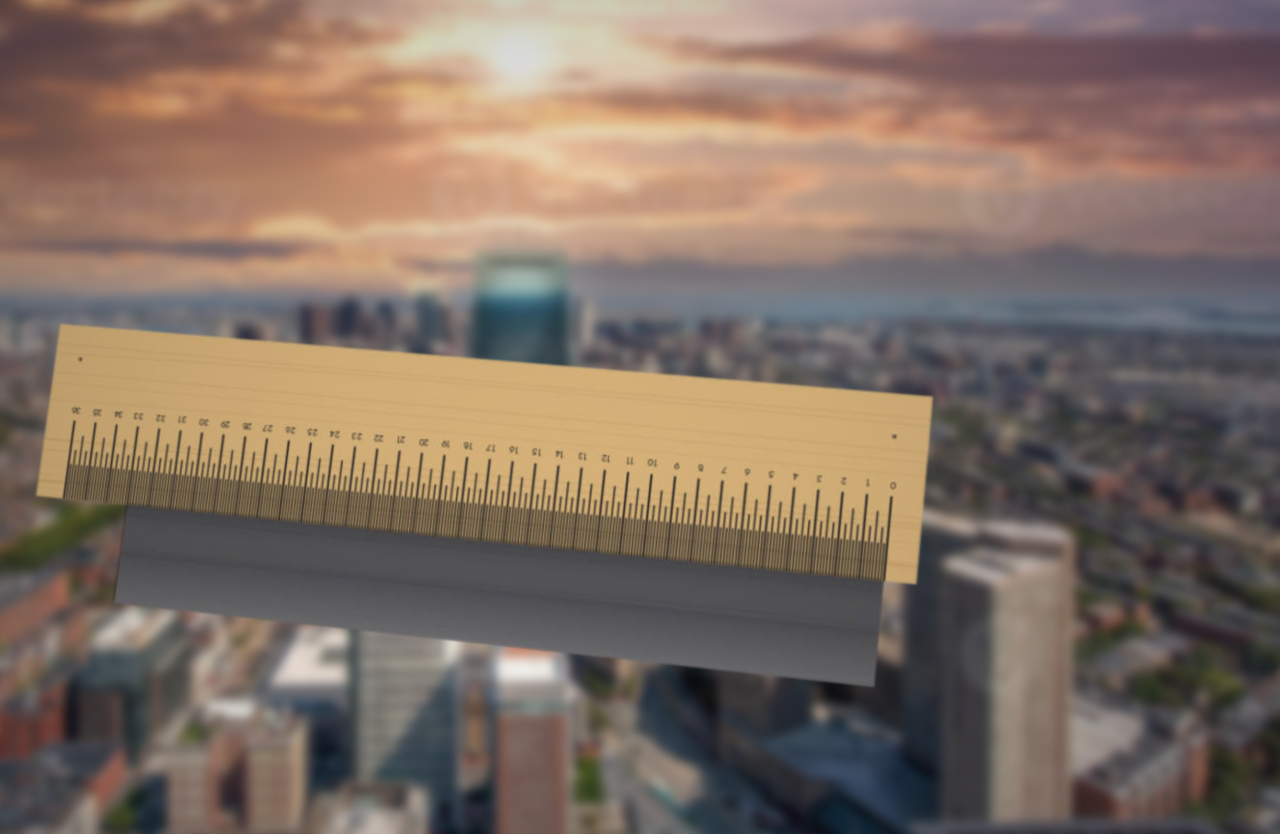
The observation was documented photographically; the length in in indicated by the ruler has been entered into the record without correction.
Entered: 33 in
